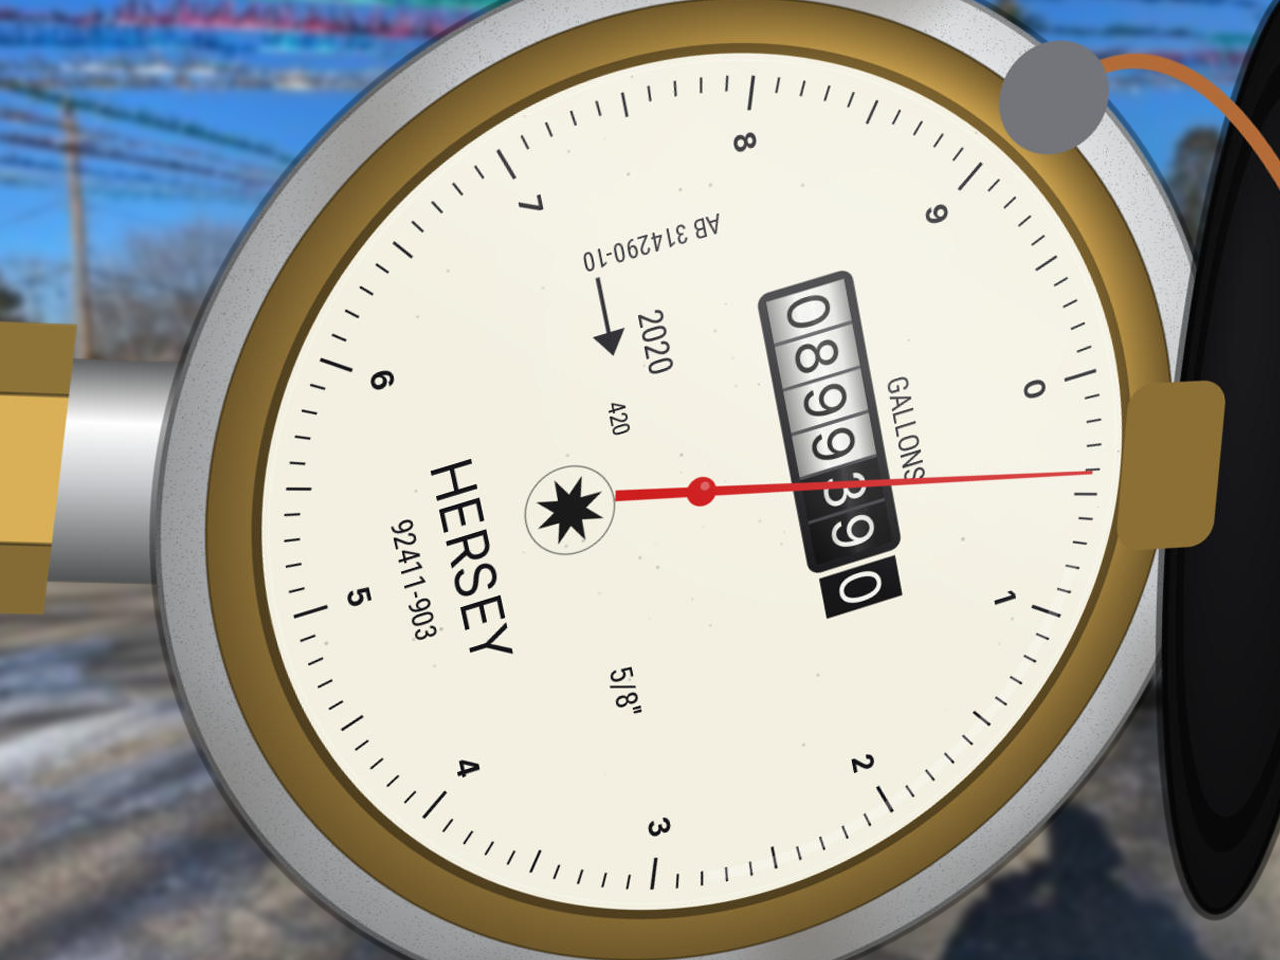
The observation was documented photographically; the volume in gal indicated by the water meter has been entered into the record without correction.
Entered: 899390.4 gal
